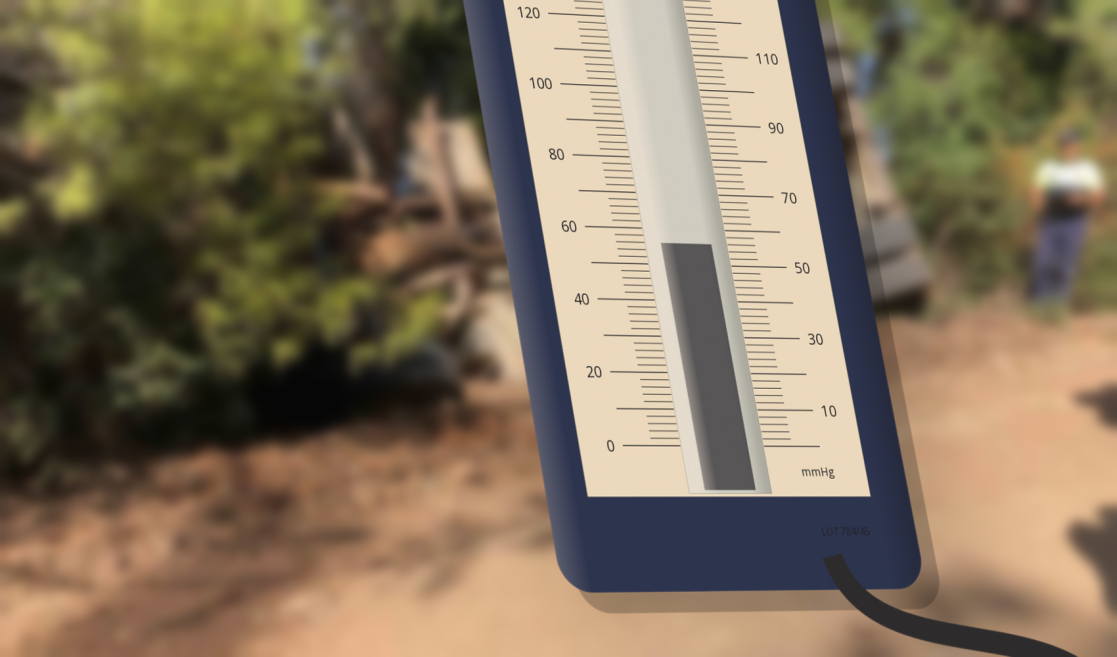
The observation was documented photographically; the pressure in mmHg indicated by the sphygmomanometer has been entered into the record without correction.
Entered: 56 mmHg
